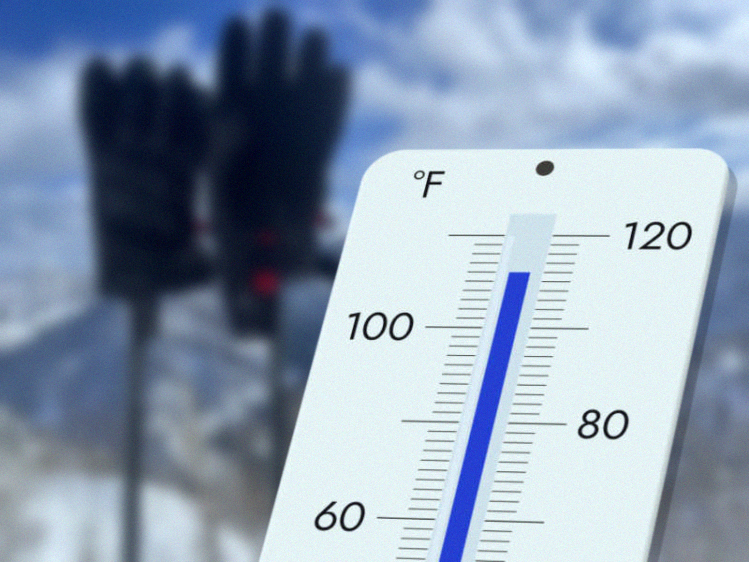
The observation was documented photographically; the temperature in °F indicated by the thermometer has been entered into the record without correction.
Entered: 112 °F
